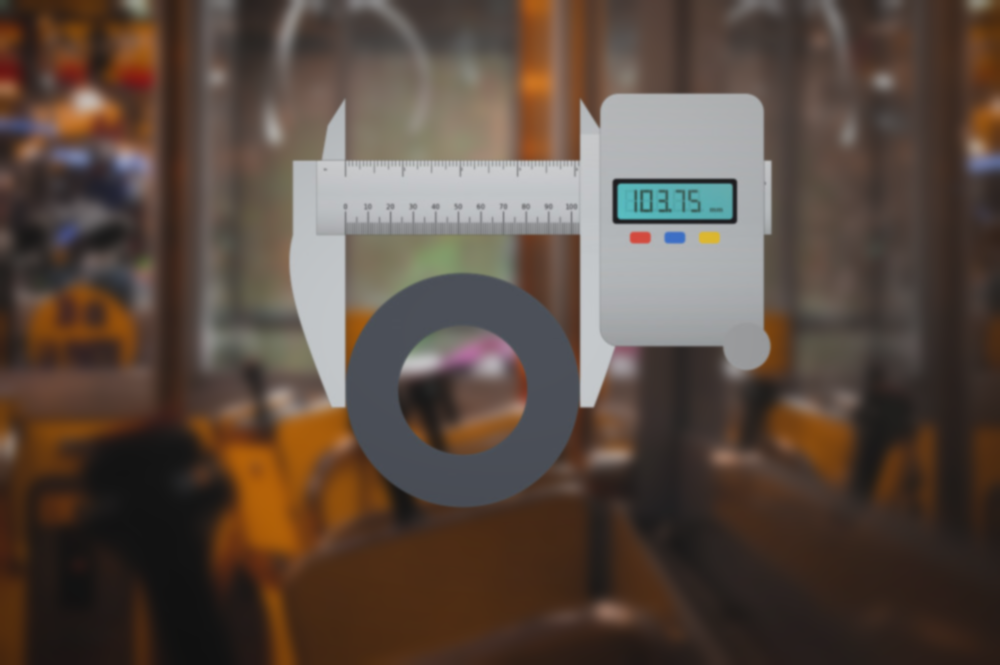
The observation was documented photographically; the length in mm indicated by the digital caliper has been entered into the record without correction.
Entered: 103.75 mm
